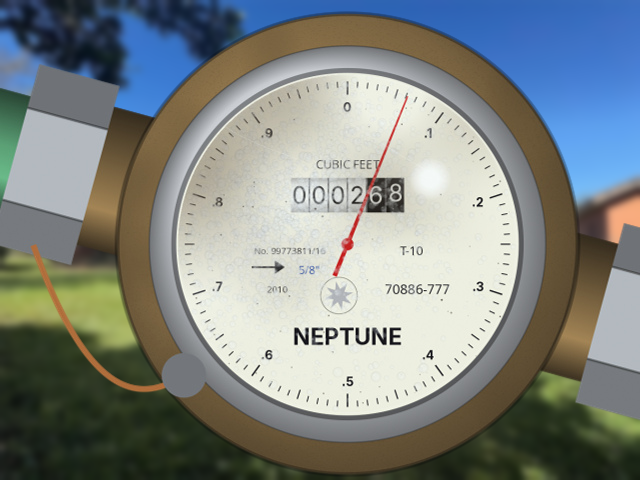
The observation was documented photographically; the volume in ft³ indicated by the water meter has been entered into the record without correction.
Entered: 268.06 ft³
